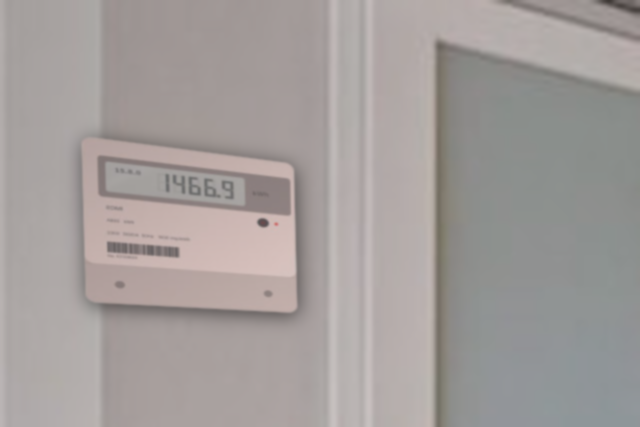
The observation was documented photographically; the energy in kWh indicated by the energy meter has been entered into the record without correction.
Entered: 1466.9 kWh
